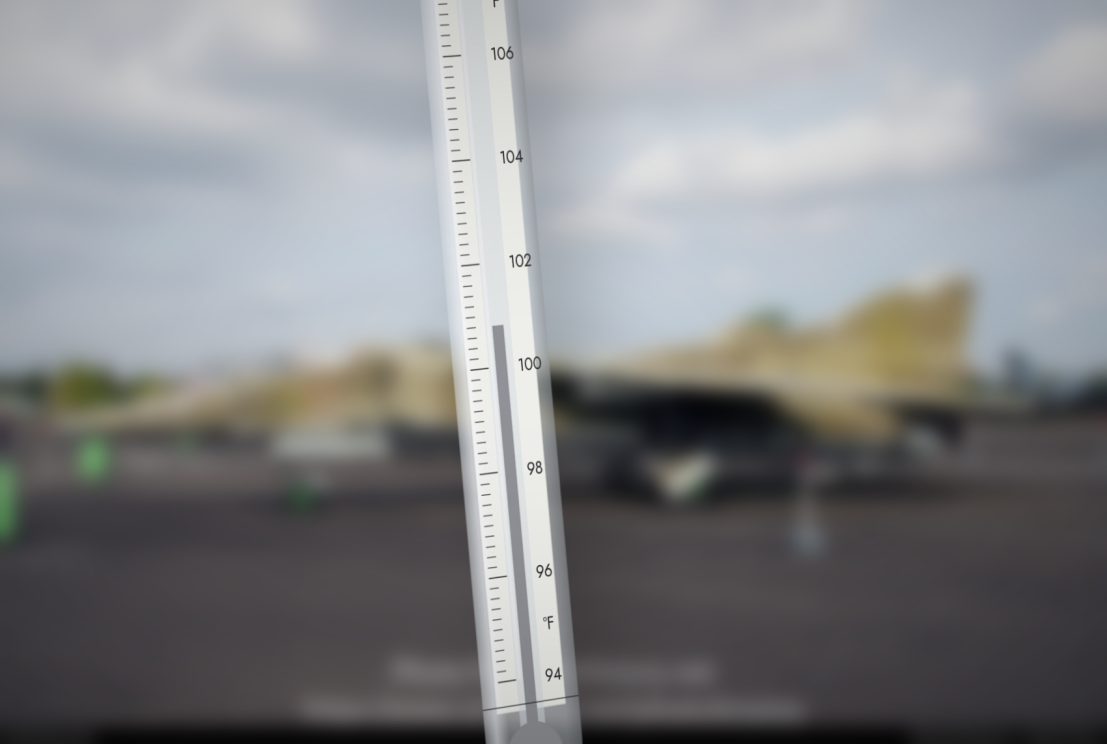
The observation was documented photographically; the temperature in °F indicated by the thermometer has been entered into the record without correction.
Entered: 100.8 °F
